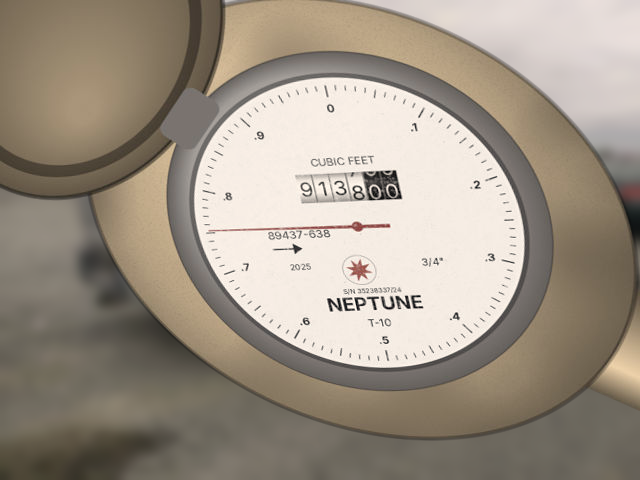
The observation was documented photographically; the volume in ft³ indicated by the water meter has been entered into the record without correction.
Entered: 913799.75 ft³
